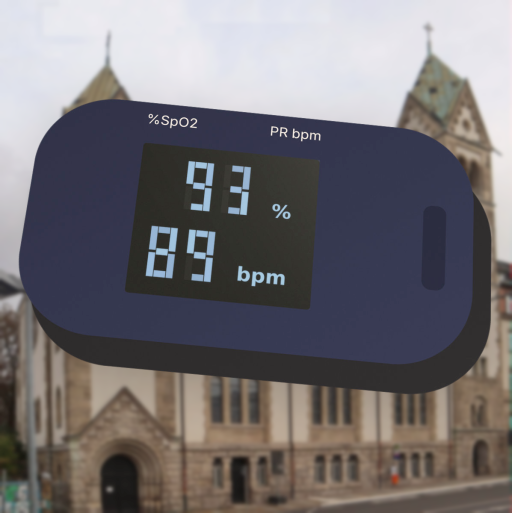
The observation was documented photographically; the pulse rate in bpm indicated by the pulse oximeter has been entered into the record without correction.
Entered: 89 bpm
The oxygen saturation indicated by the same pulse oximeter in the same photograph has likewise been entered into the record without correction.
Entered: 93 %
